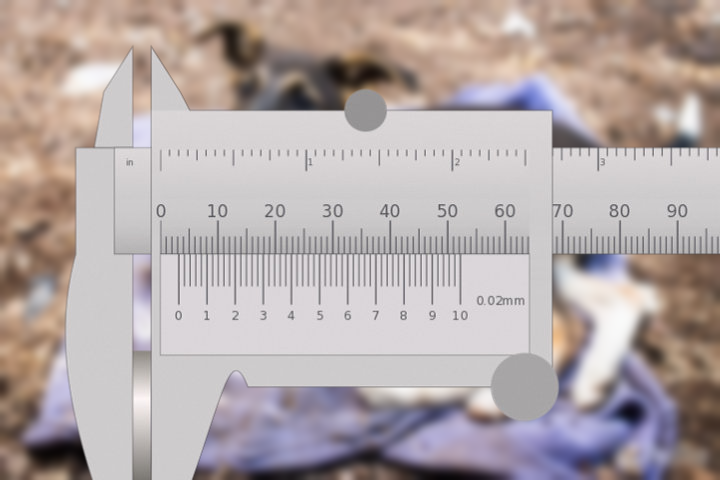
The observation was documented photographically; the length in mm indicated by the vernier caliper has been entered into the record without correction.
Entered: 3.2 mm
